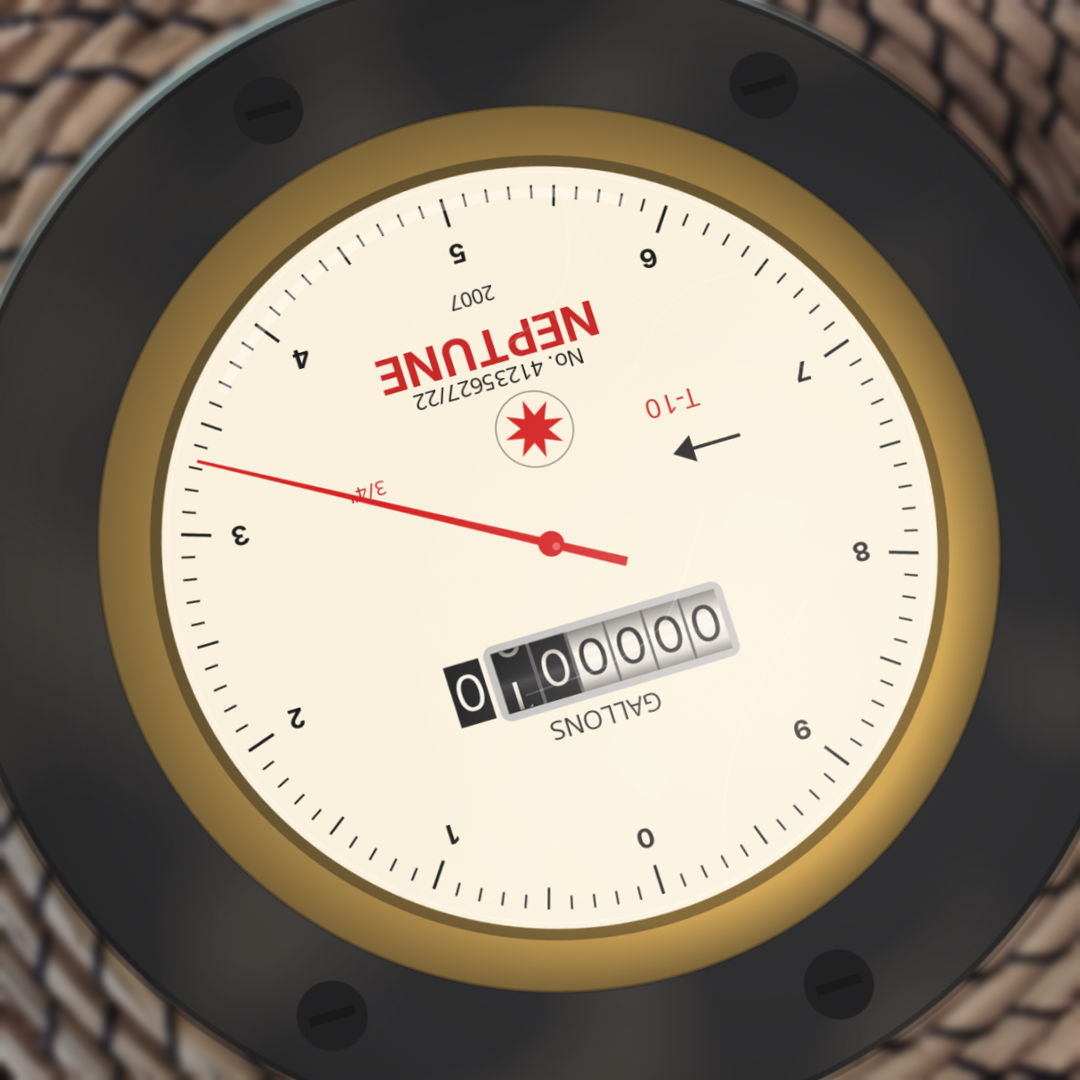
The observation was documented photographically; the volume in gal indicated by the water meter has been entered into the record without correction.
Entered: 13.3 gal
